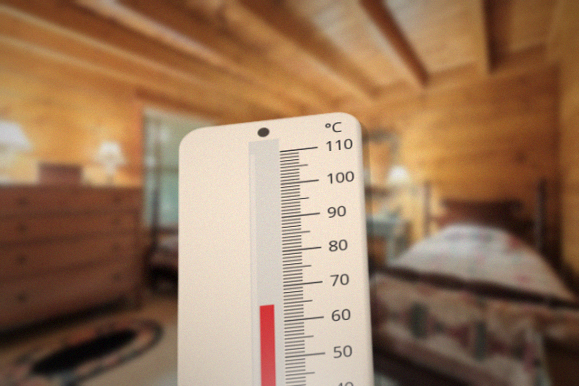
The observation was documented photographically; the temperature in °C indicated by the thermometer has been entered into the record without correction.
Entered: 65 °C
